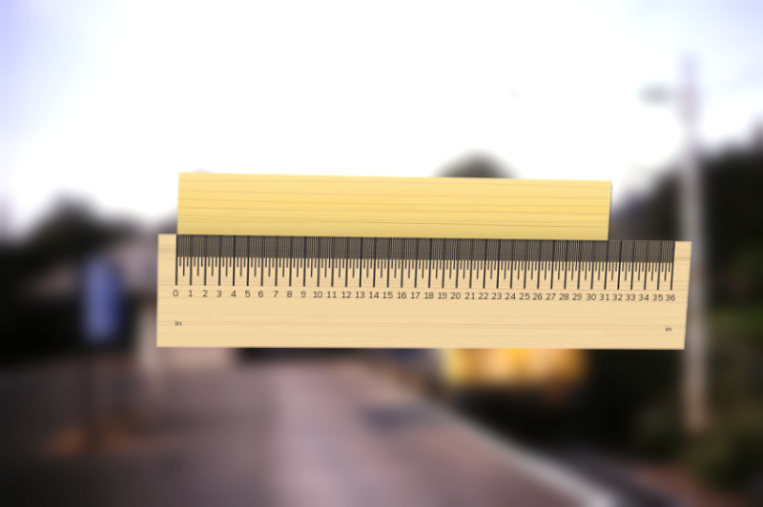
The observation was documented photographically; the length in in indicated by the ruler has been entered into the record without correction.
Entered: 31 in
